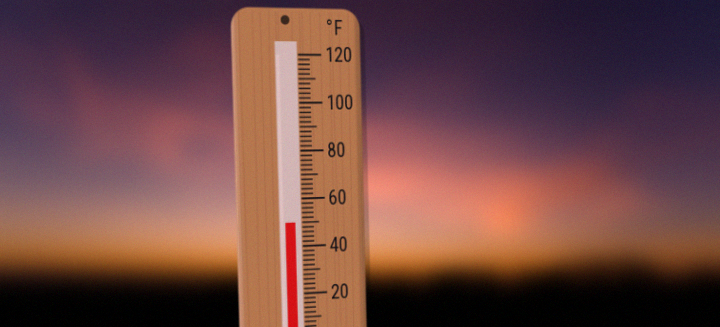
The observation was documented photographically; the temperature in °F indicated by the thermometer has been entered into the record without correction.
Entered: 50 °F
